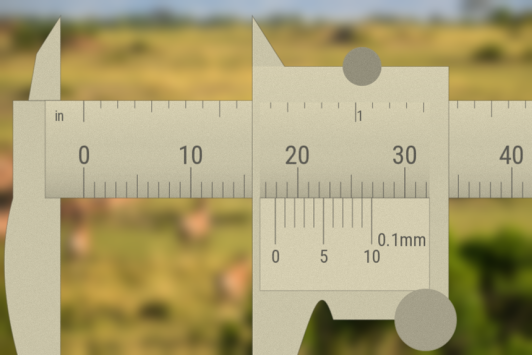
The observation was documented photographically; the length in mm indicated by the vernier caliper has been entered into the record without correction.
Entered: 17.9 mm
